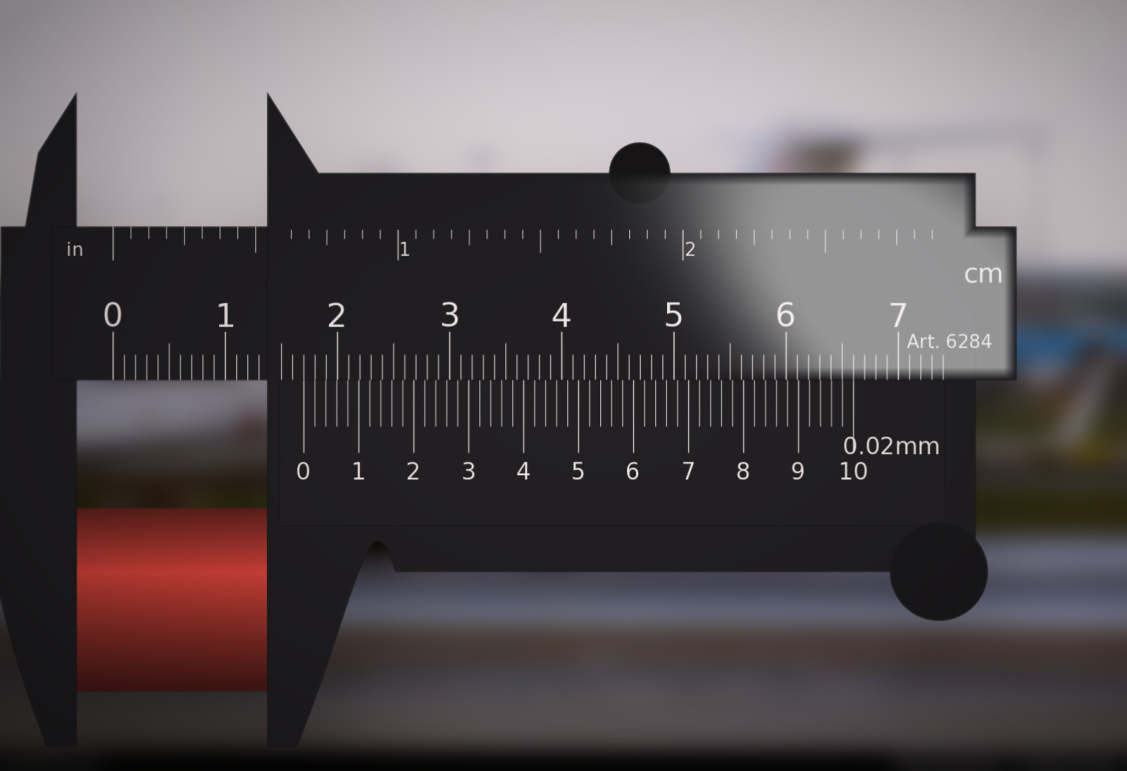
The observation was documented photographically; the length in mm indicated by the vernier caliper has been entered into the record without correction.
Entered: 17.0 mm
